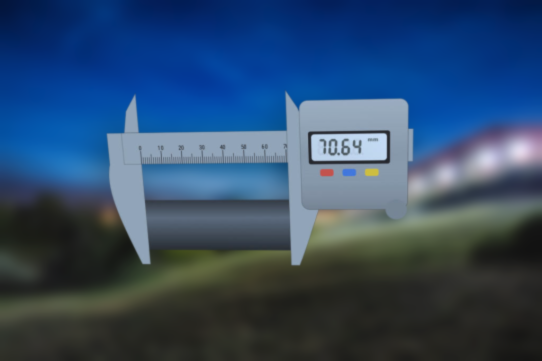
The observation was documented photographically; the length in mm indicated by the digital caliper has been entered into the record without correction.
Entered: 70.64 mm
